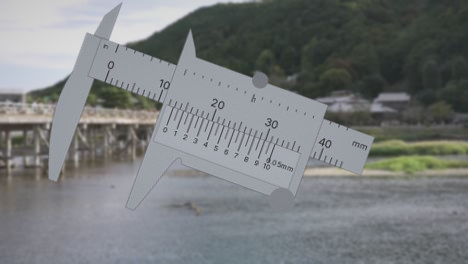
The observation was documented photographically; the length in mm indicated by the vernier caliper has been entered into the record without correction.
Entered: 12.8 mm
